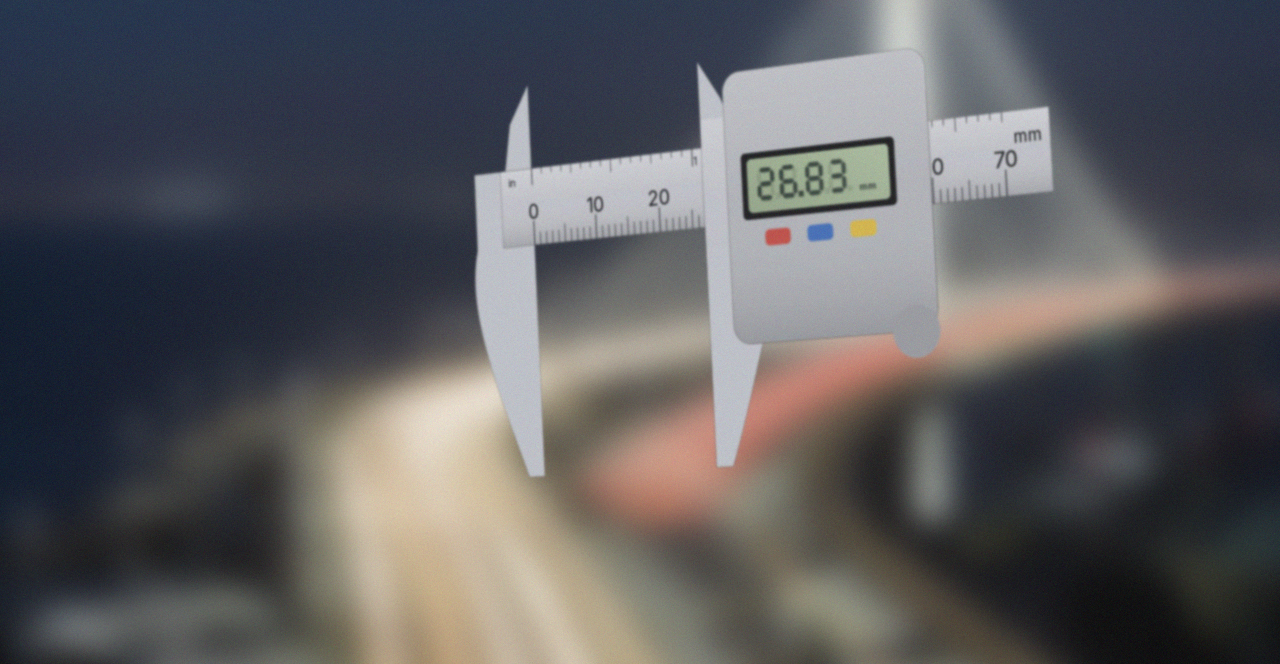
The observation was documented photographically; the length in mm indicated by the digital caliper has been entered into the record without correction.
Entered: 26.83 mm
